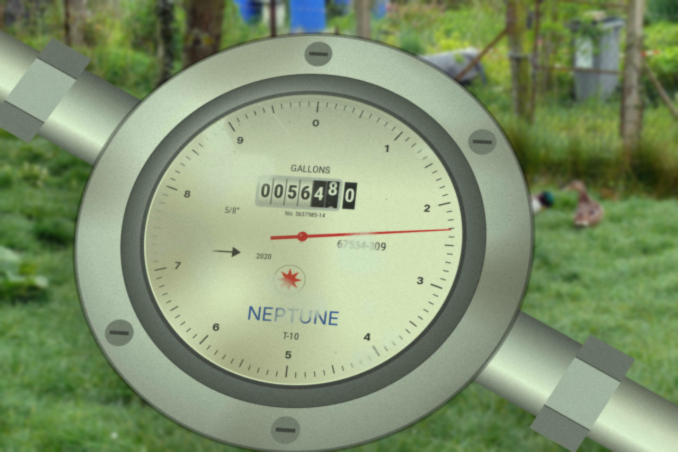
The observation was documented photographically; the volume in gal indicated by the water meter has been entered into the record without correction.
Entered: 56482.3 gal
